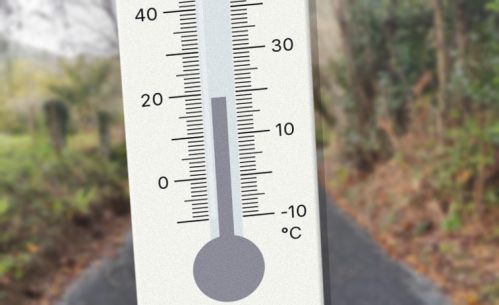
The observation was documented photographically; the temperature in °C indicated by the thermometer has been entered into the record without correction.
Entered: 19 °C
